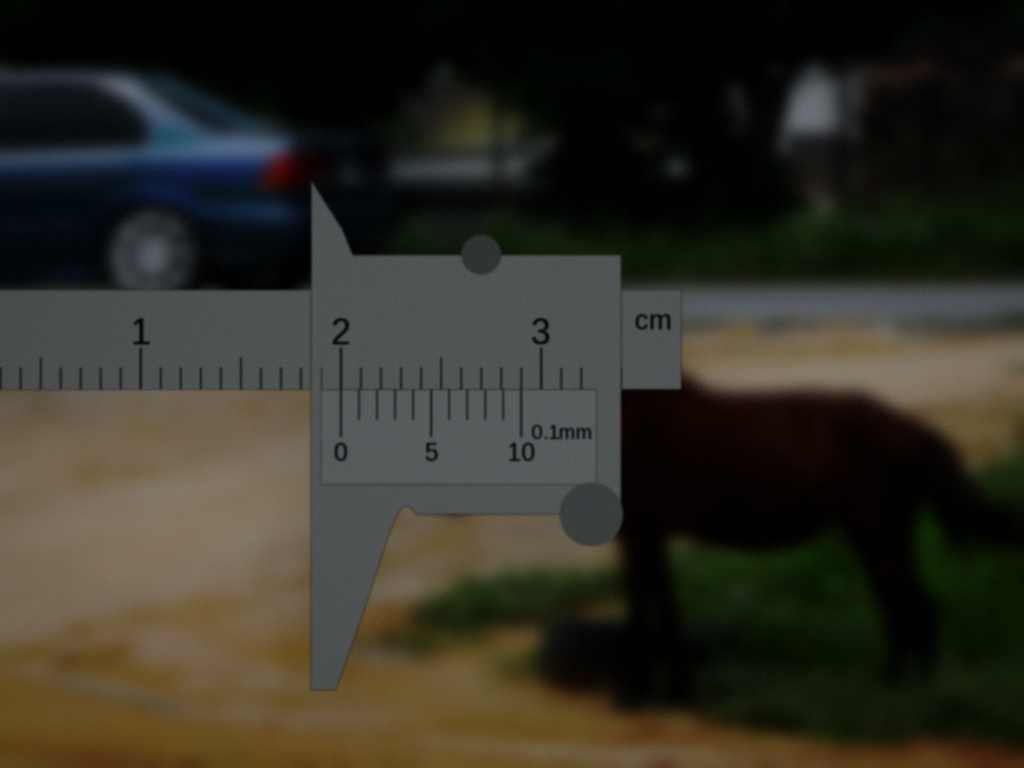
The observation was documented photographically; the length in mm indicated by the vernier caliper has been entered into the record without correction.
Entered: 20.0 mm
